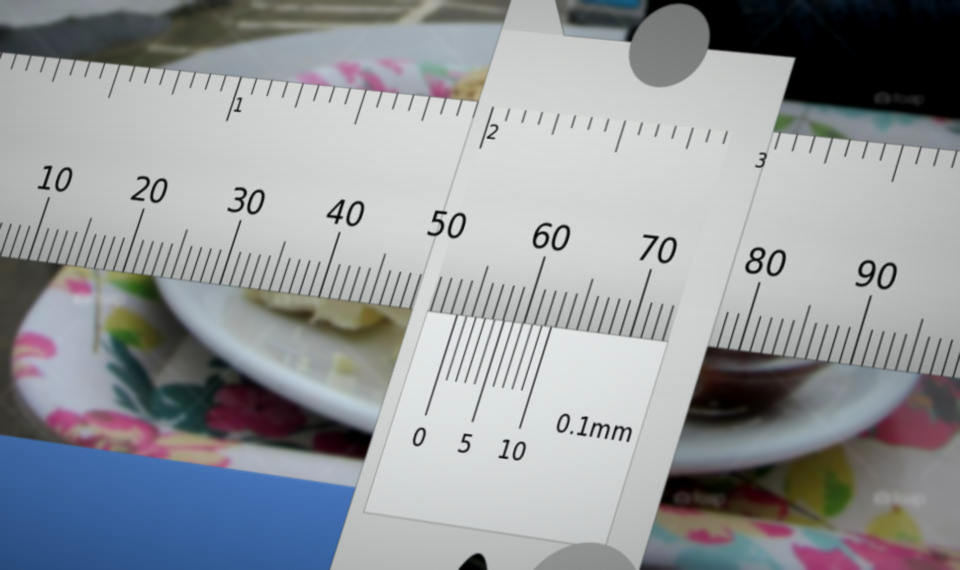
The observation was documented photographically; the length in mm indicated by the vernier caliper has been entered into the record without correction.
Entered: 53.6 mm
